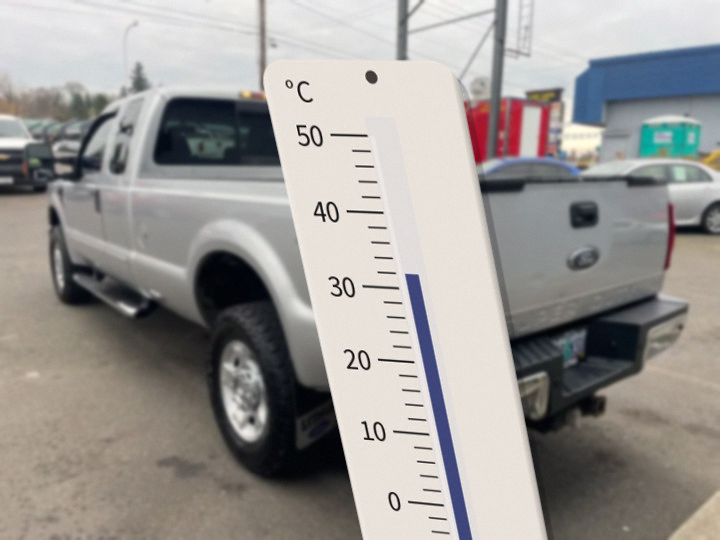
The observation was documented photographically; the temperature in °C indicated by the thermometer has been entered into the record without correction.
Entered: 32 °C
